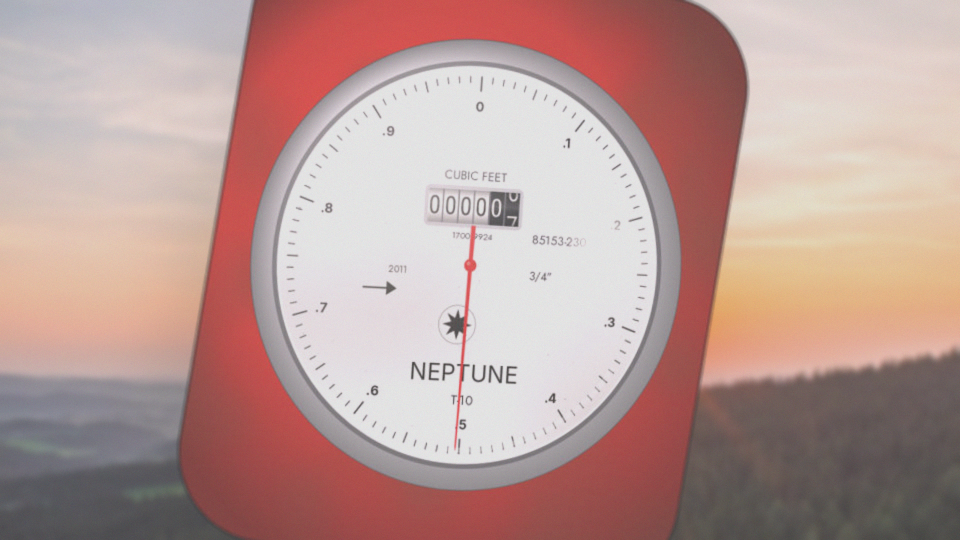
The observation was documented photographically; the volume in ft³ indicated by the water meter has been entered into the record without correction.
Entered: 6.50 ft³
